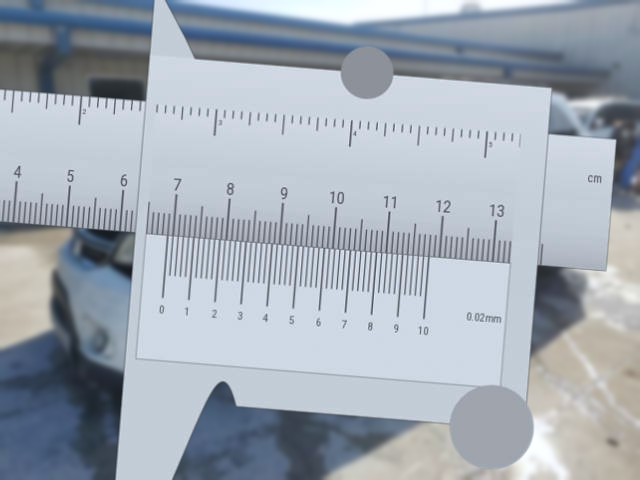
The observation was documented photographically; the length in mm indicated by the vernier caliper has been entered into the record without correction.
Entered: 69.0 mm
